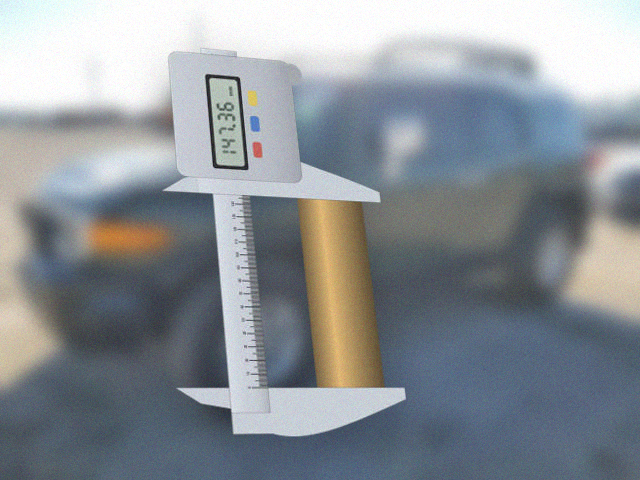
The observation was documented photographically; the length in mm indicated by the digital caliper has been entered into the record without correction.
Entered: 147.36 mm
